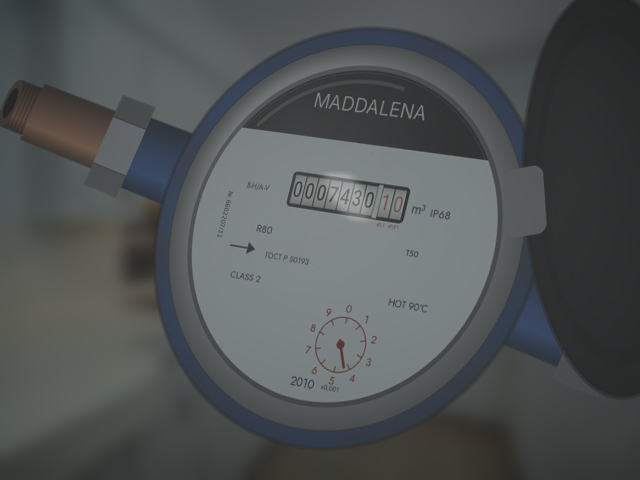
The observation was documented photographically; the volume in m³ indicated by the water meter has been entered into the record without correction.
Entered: 7430.104 m³
